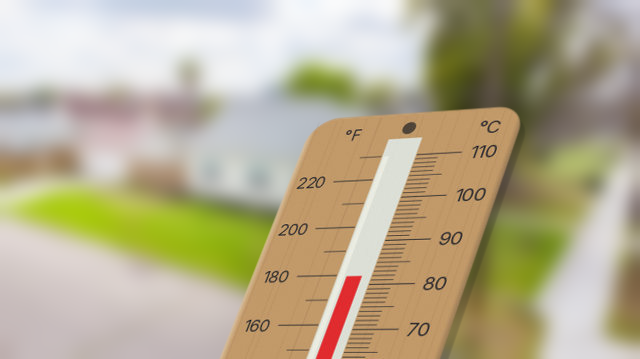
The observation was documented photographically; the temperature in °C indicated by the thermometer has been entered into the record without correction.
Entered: 82 °C
